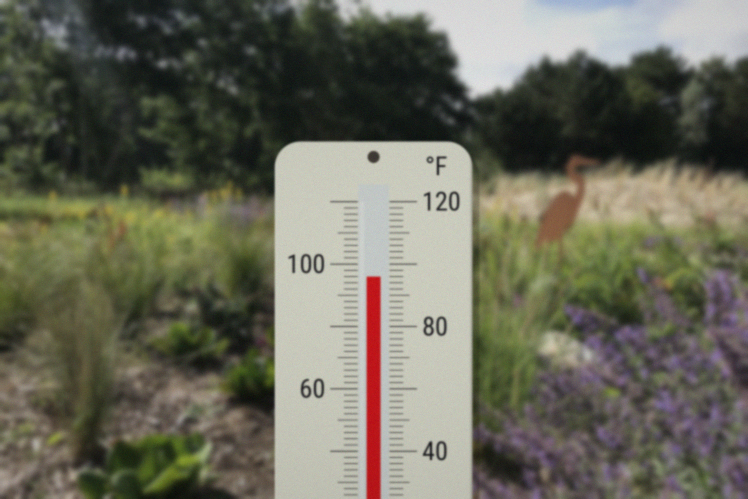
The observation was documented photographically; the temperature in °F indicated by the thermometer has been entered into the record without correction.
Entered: 96 °F
